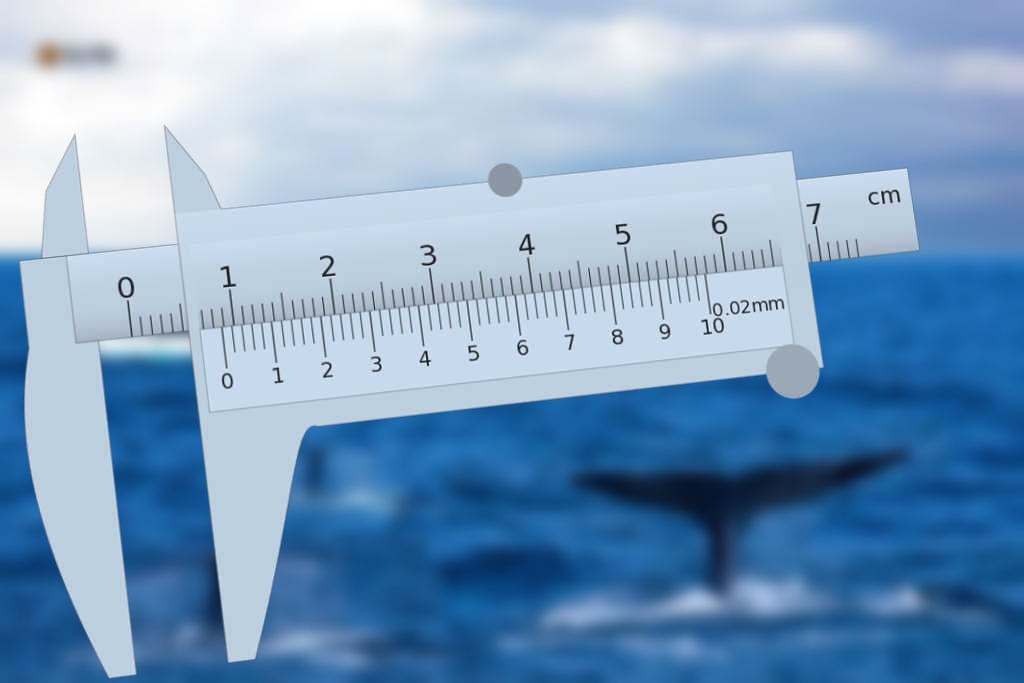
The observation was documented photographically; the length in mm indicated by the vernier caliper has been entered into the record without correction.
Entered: 8.8 mm
